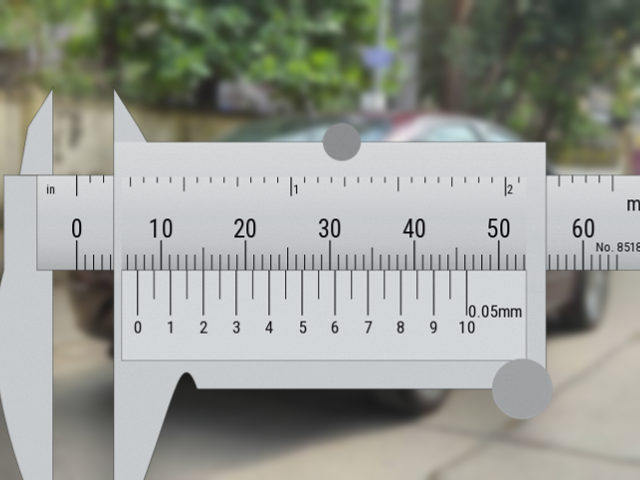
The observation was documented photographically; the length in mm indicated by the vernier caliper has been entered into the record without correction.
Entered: 7.2 mm
